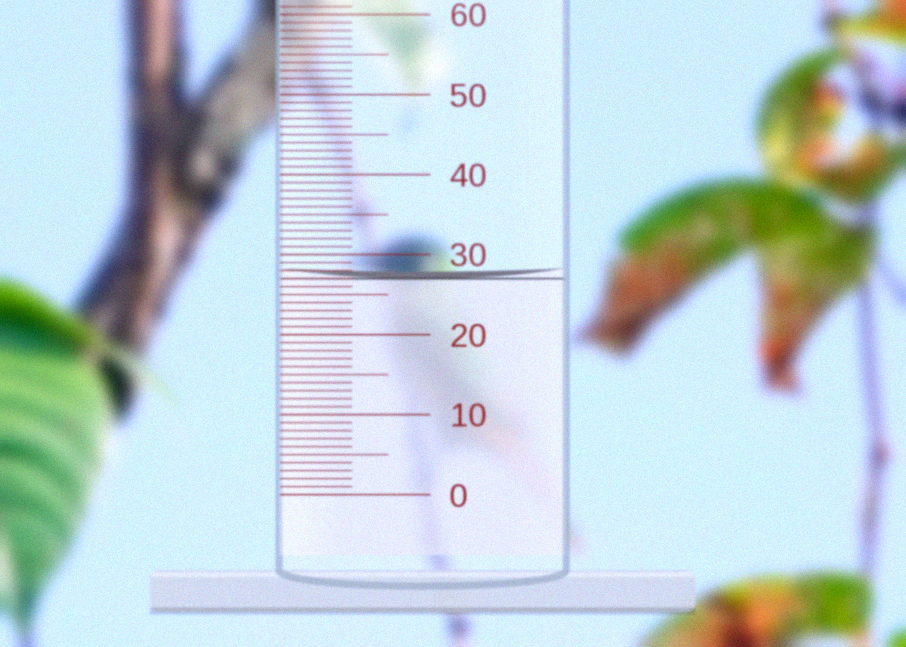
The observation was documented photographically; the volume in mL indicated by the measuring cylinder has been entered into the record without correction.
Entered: 27 mL
